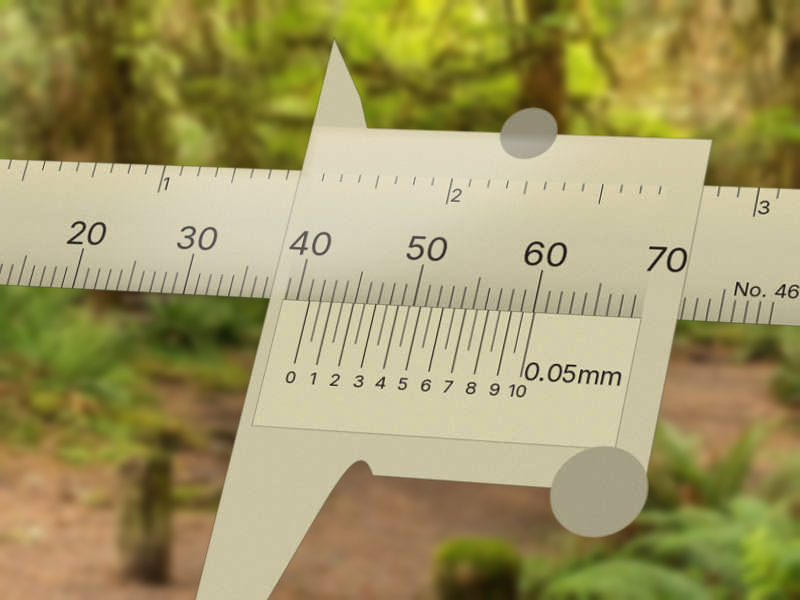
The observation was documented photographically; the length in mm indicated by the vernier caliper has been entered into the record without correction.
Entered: 41.1 mm
